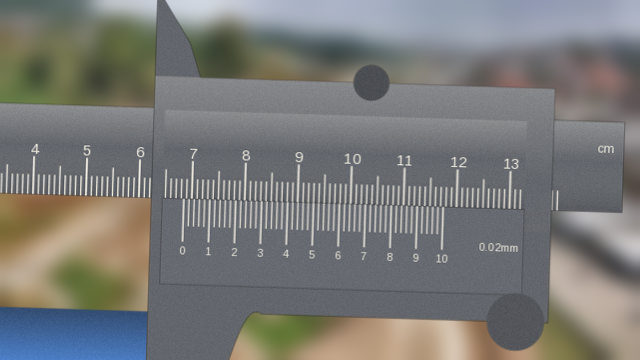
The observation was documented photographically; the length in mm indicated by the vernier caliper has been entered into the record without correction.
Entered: 68.5 mm
